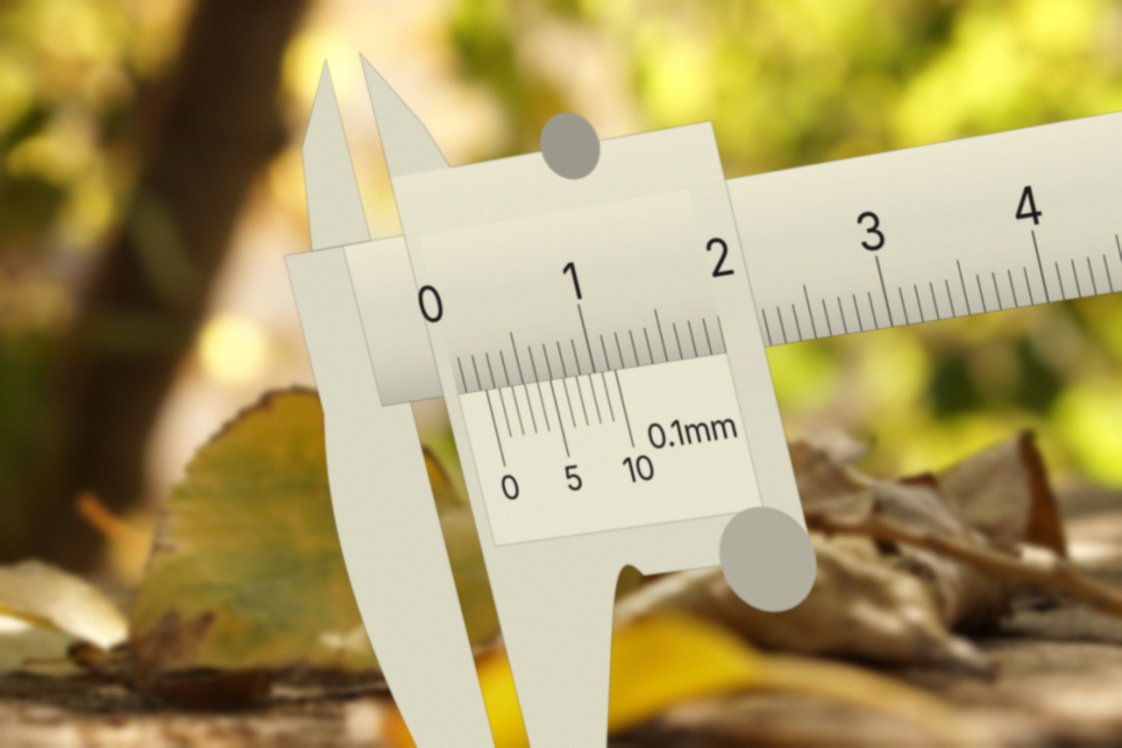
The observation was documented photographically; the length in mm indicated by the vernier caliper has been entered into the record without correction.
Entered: 2.4 mm
